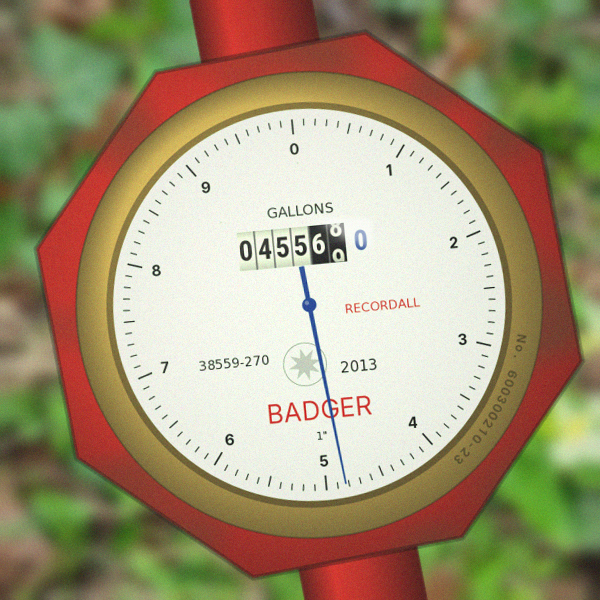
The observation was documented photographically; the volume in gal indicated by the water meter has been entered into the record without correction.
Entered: 455684.8 gal
